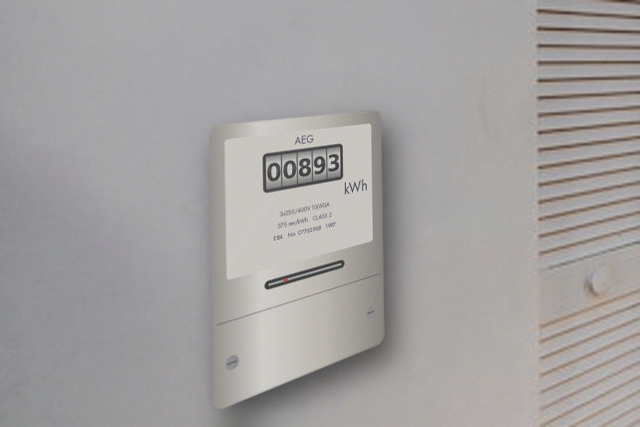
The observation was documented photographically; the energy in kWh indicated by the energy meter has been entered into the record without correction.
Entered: 893 kWh
